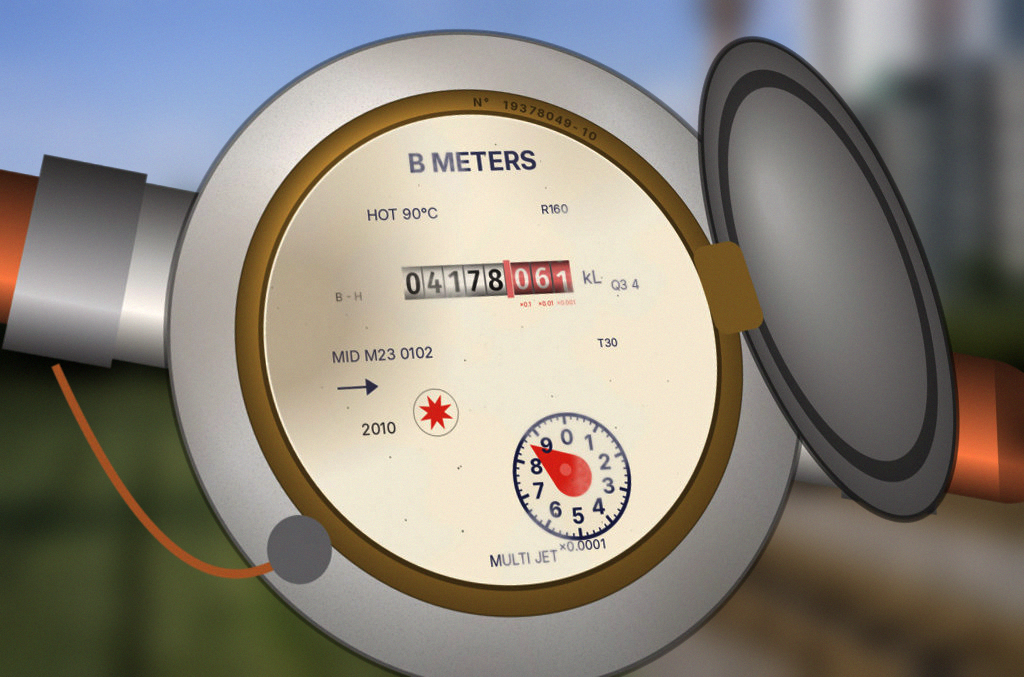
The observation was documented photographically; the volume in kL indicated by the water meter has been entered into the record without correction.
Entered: 4178.0608 kL
